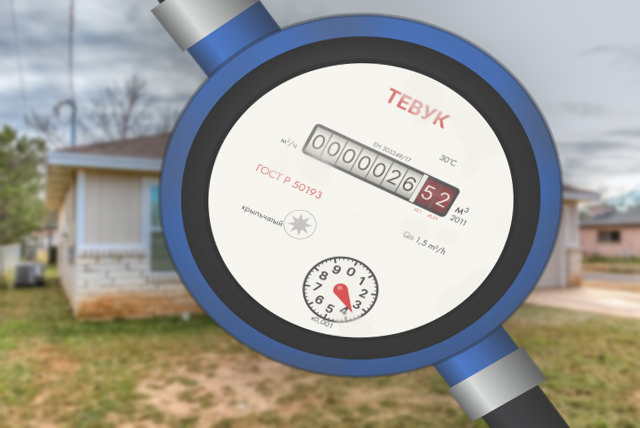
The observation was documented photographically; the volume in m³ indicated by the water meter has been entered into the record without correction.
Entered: 26.523 m³
